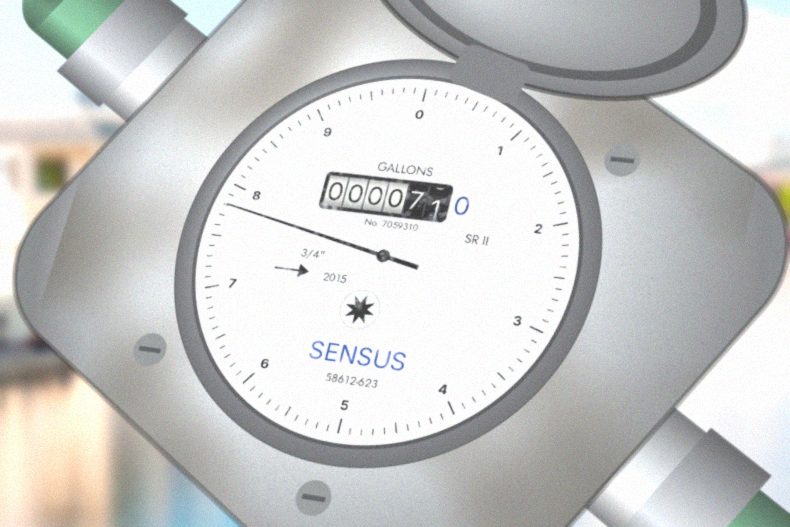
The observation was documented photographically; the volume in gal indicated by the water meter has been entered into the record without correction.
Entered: 707.8 gal
